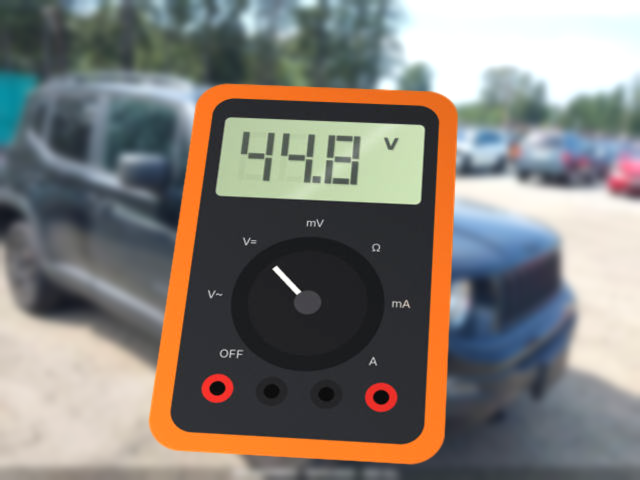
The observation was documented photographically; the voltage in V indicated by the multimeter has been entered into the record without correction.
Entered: 44.8 V
